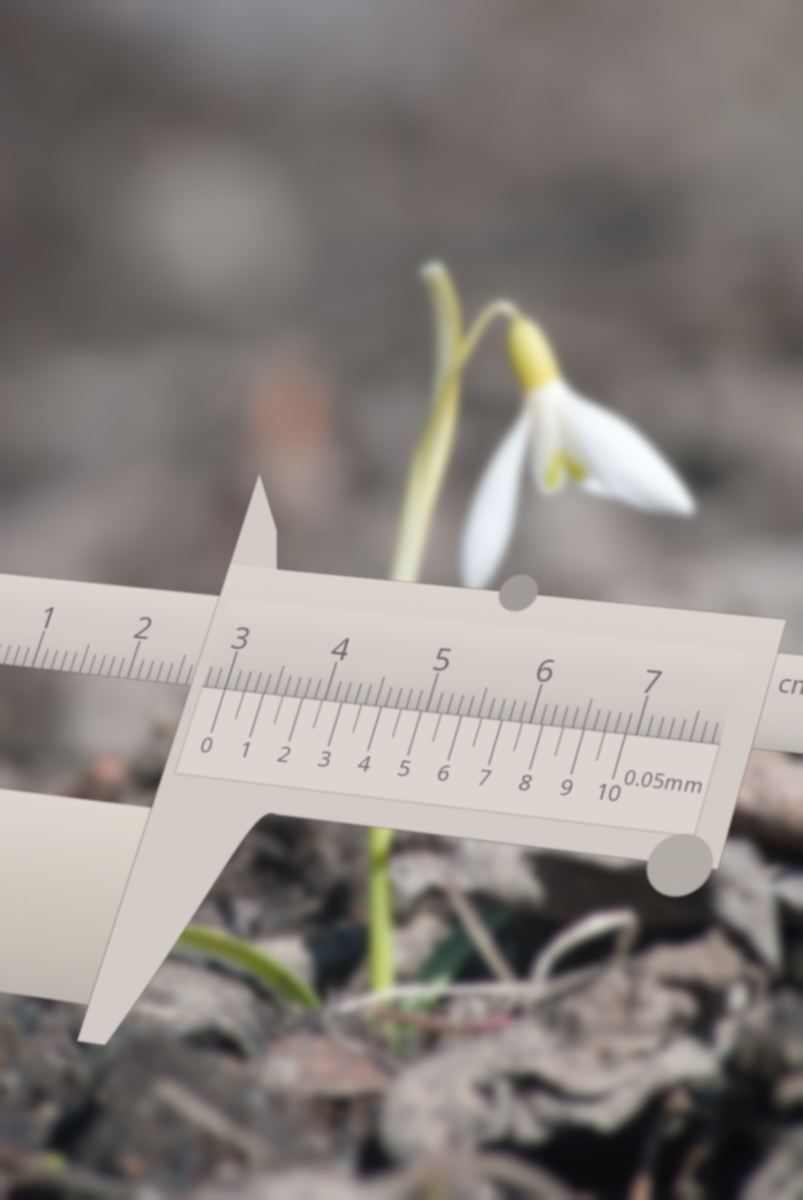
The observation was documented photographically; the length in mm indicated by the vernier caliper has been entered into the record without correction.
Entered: 30.0 mm
